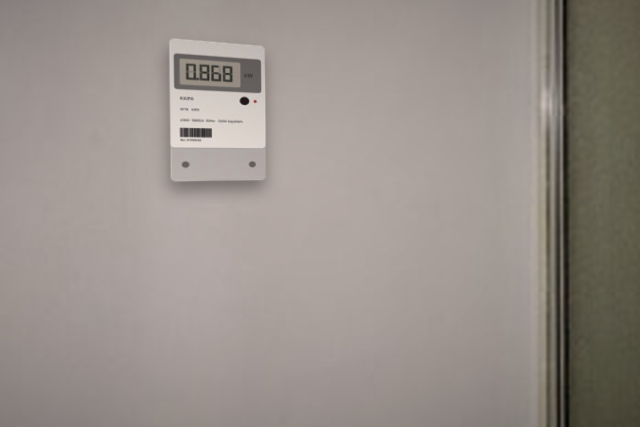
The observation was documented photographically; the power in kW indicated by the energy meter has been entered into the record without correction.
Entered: 0.868 kW
